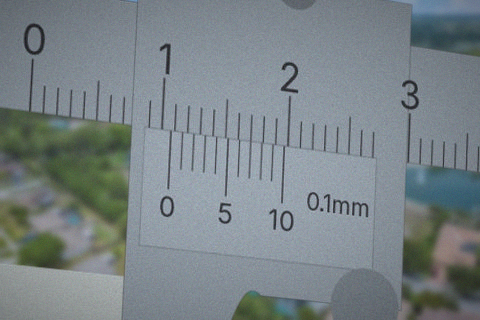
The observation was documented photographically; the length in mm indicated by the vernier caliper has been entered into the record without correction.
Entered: 10.7 mm
